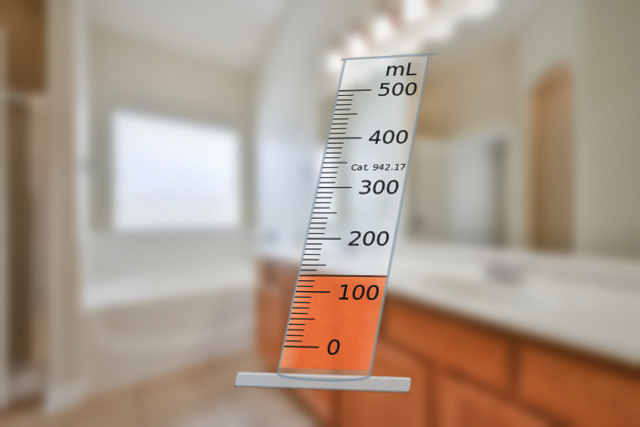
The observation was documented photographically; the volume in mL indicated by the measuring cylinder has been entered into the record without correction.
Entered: 130 mL
